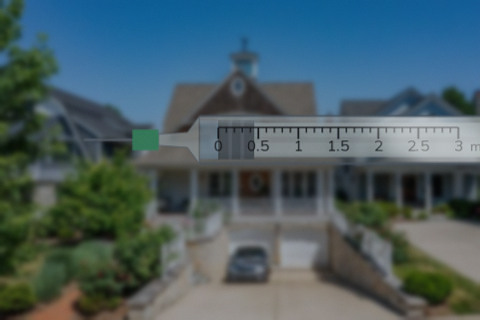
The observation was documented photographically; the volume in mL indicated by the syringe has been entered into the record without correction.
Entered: 0 mL
